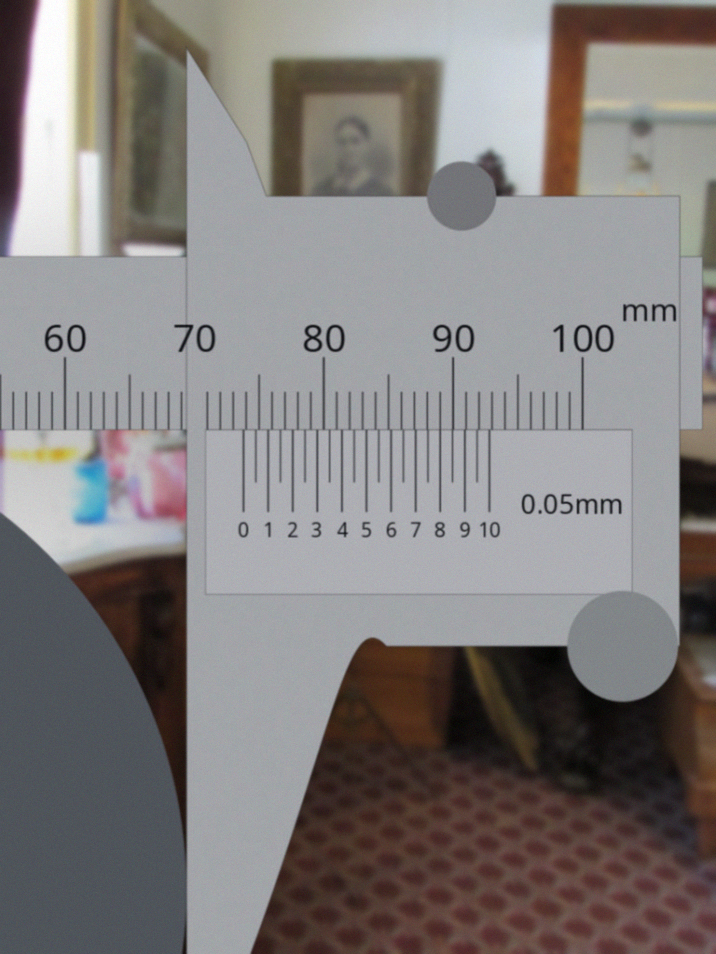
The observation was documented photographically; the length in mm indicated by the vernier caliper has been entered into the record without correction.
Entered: 73.8 mm
